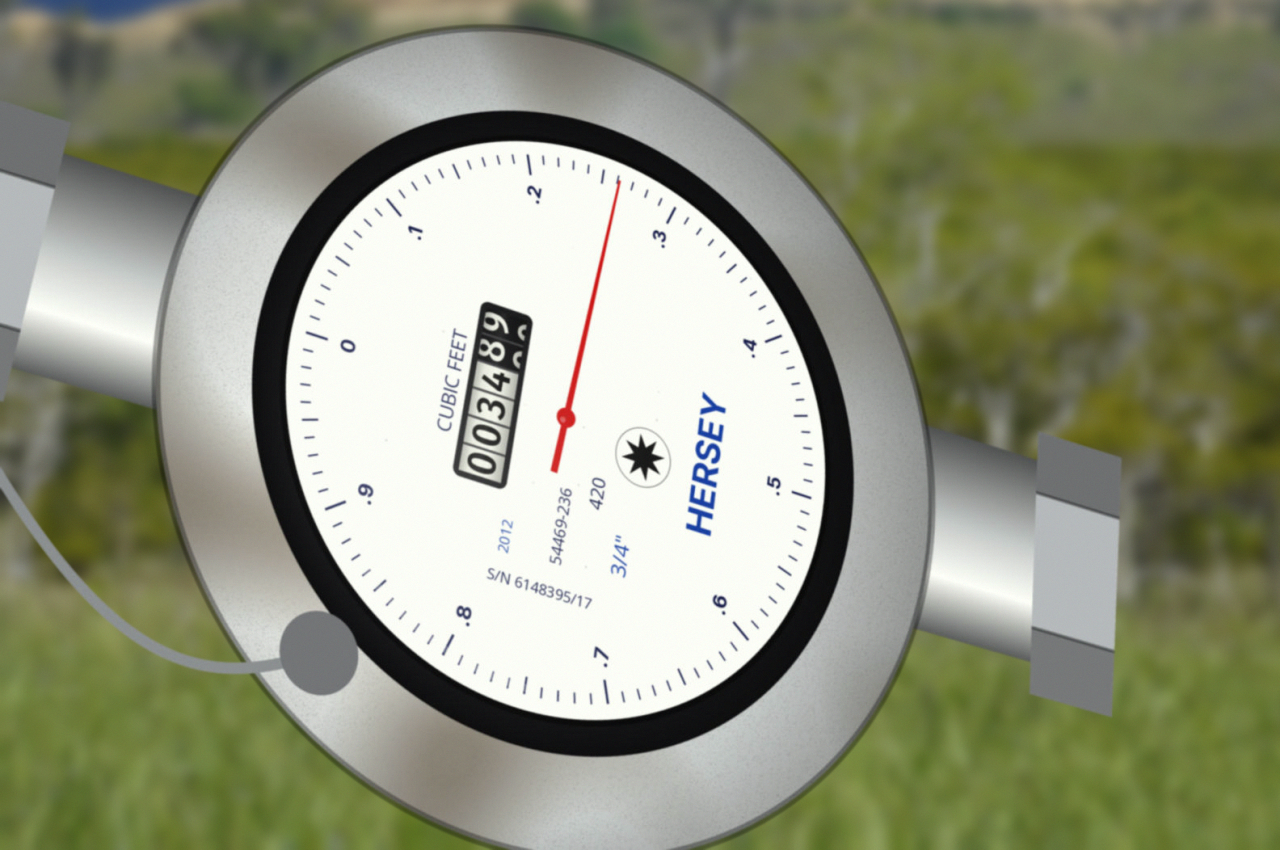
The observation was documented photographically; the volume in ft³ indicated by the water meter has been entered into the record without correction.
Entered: 3489.26 ft³
